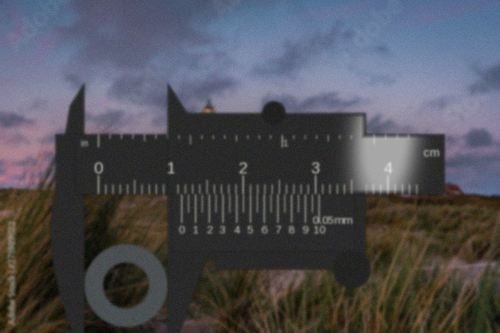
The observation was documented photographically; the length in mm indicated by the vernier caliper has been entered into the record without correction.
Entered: 11.5 mm
